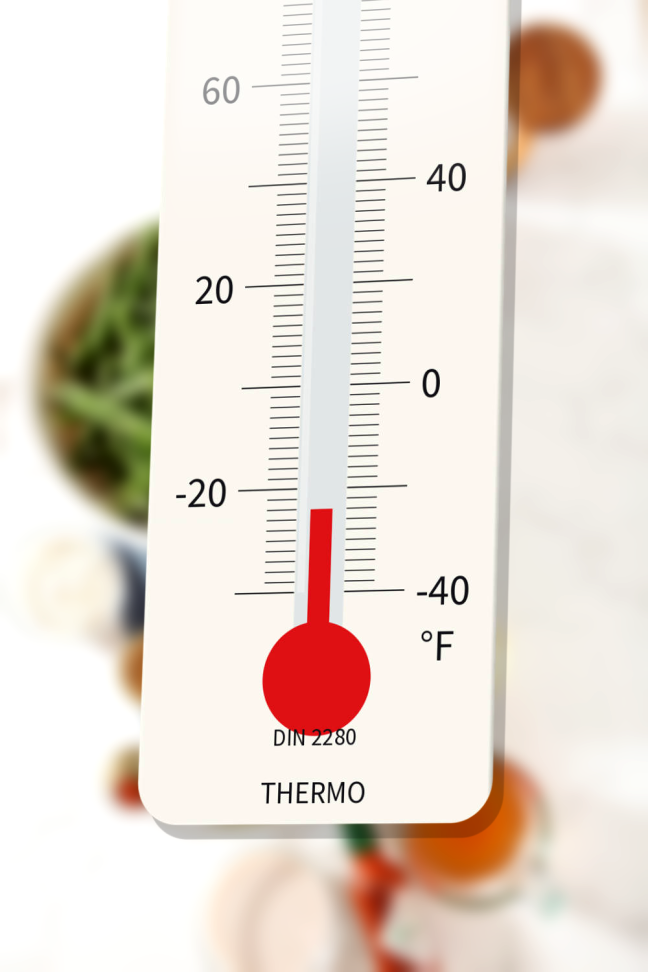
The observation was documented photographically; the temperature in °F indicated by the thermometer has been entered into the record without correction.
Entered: -24 °F
